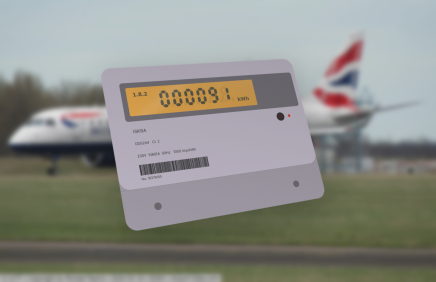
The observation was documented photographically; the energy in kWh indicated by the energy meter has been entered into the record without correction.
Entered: 91 kWh
